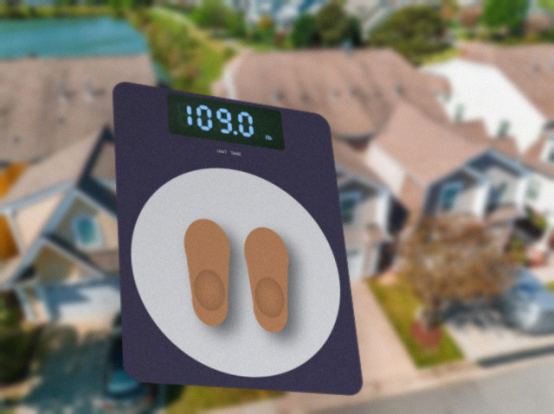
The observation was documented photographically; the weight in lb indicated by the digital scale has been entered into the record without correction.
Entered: 109.0 lb
